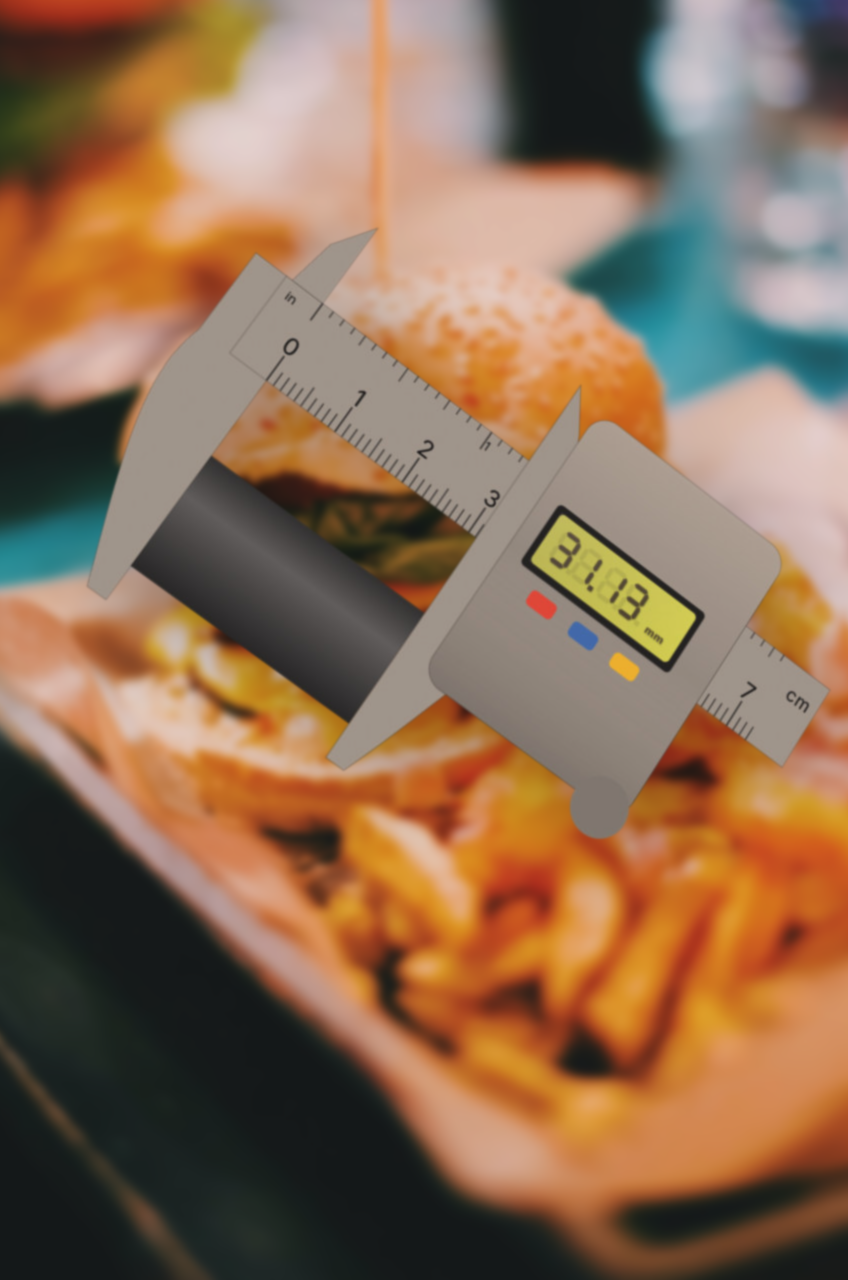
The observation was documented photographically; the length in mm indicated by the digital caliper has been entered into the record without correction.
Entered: 31.13 mm
